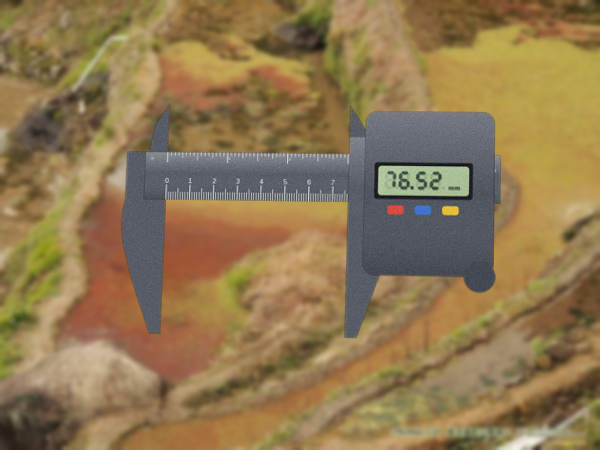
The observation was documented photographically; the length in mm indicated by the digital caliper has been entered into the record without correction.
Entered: 76.52 mm
